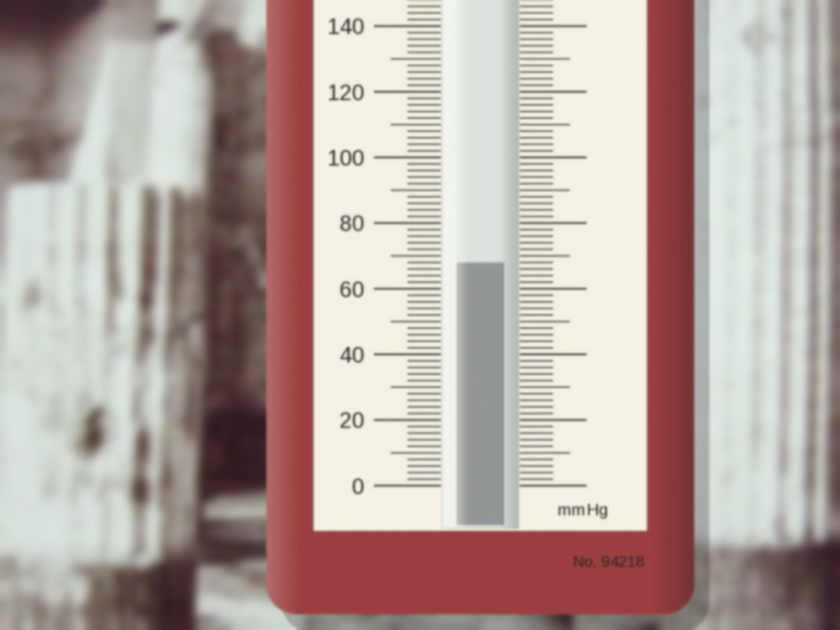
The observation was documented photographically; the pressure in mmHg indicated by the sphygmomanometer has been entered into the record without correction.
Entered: 68 mmHg
